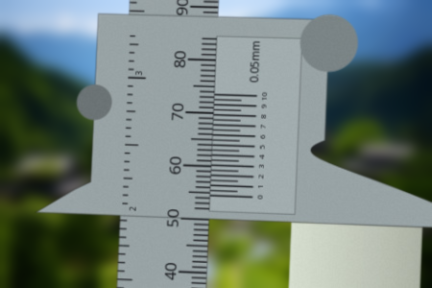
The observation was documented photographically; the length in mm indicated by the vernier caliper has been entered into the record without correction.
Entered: 54.5 mm
